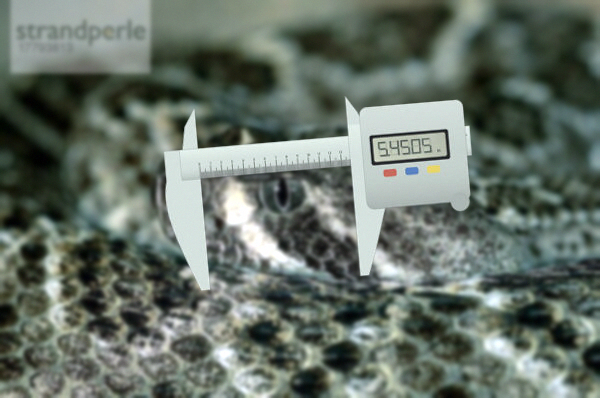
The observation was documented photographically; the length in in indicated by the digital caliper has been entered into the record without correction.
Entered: 5.4505 in
